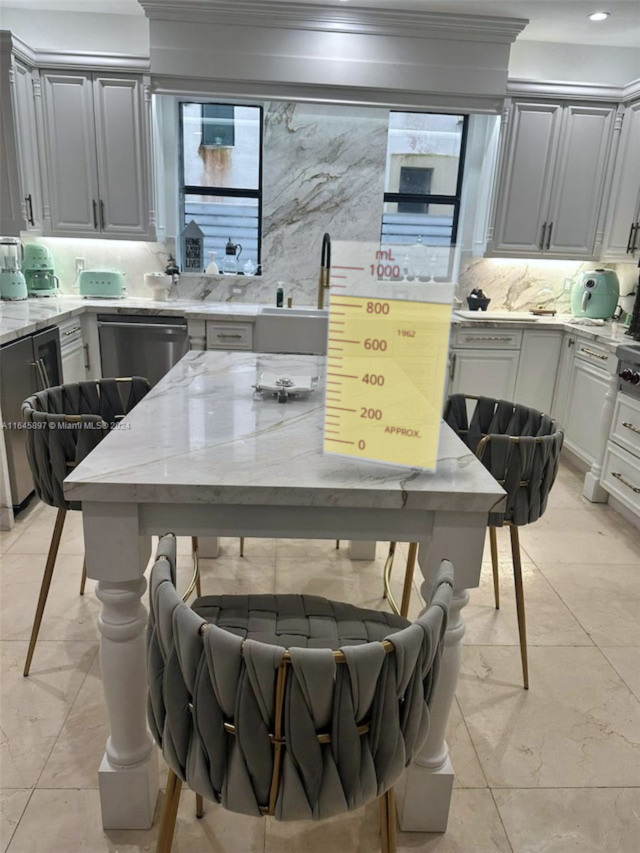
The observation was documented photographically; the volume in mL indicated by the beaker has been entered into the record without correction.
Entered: 850 mL
